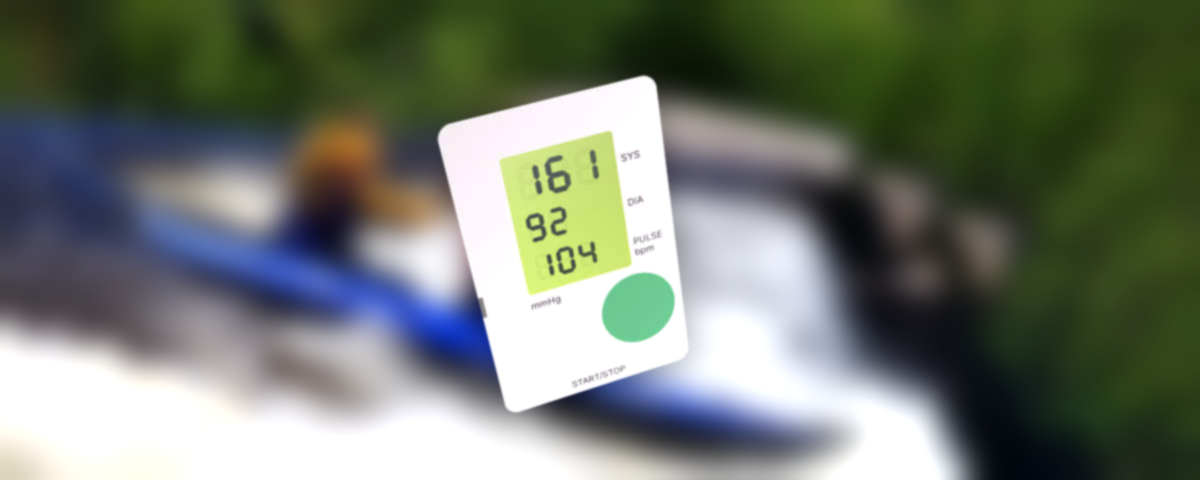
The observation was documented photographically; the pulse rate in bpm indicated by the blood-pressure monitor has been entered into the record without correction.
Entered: 104 bpm
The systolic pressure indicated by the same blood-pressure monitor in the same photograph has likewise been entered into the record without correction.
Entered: 161 mmHg
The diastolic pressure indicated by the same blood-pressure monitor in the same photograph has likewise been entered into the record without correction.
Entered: 92 mmHg
